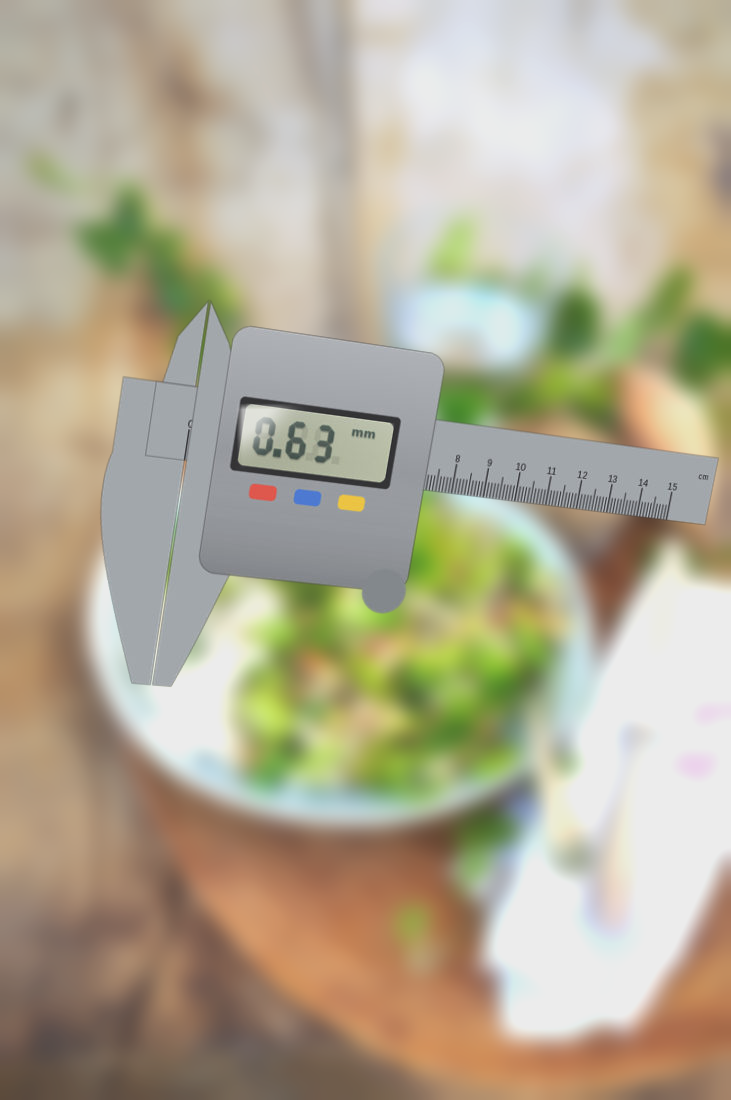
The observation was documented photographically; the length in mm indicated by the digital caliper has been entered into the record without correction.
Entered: 0.63 mm
